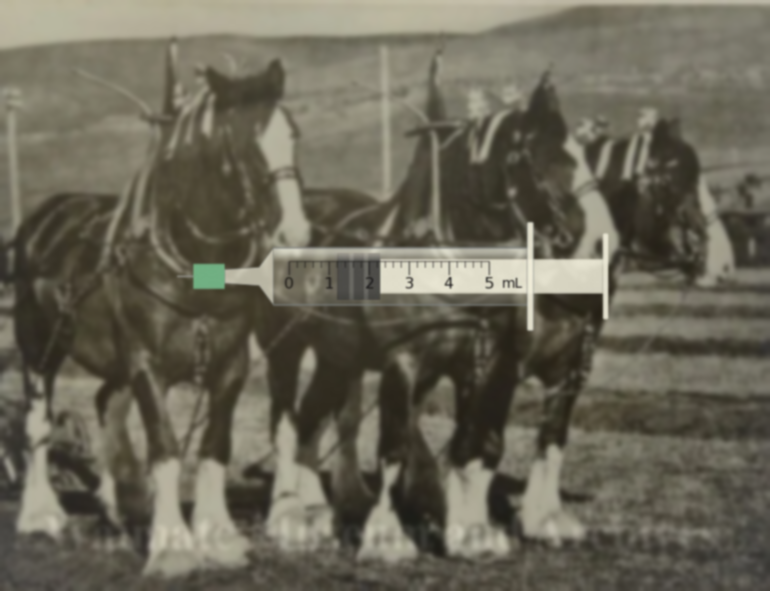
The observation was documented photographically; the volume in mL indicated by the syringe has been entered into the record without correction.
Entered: 1.2 mL
